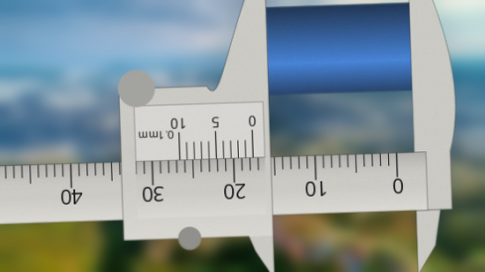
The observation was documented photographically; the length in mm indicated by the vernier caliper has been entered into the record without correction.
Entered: 17.6 mm
